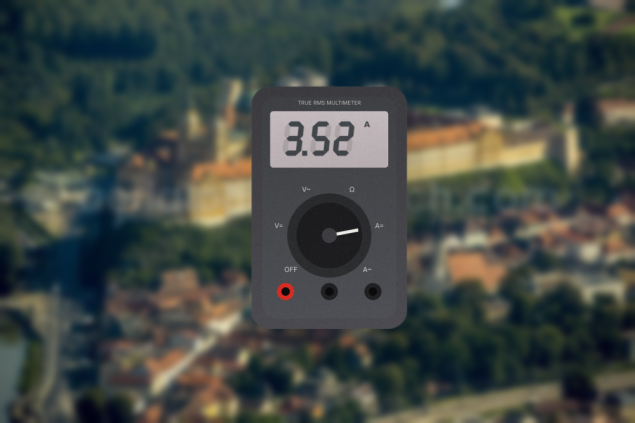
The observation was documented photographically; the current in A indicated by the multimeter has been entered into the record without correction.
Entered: 3.52 A
